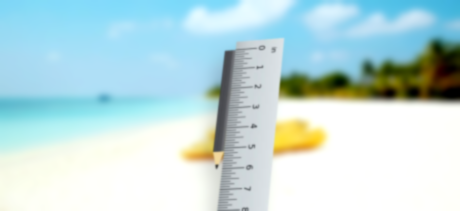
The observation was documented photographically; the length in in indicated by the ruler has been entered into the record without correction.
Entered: 6 in
